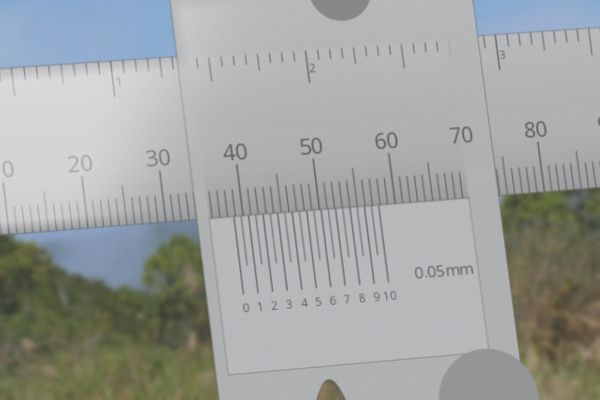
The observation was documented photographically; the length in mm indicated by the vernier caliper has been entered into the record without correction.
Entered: 38.8 mm
